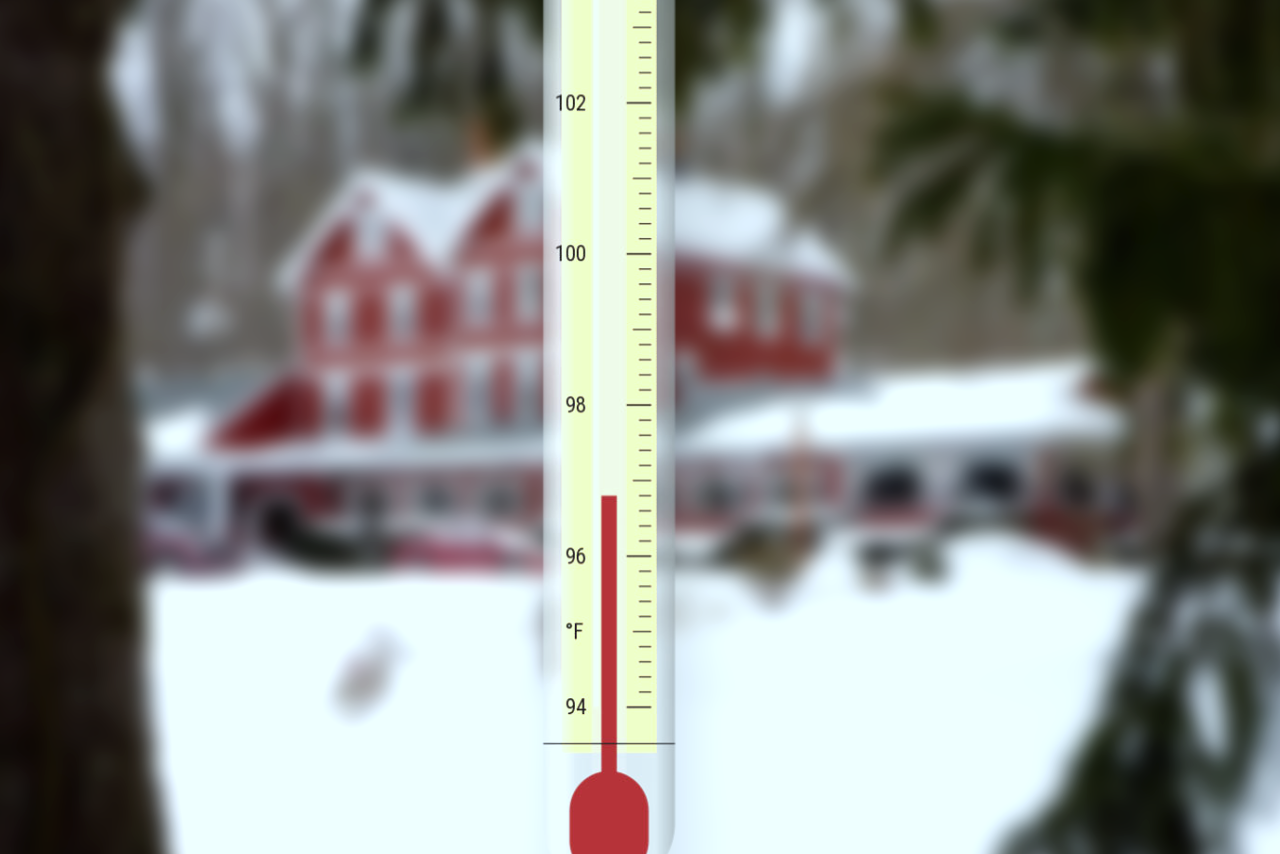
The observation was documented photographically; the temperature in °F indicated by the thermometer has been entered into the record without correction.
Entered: 96.8 °F
